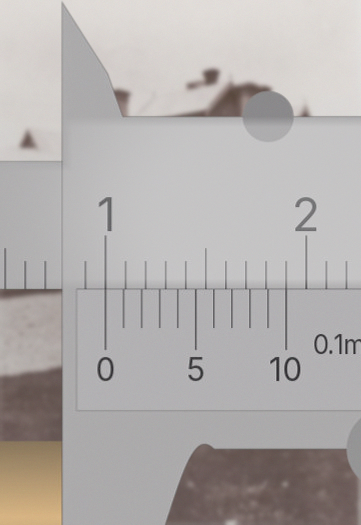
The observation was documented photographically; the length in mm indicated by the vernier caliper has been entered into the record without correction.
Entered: 10.0 mm
